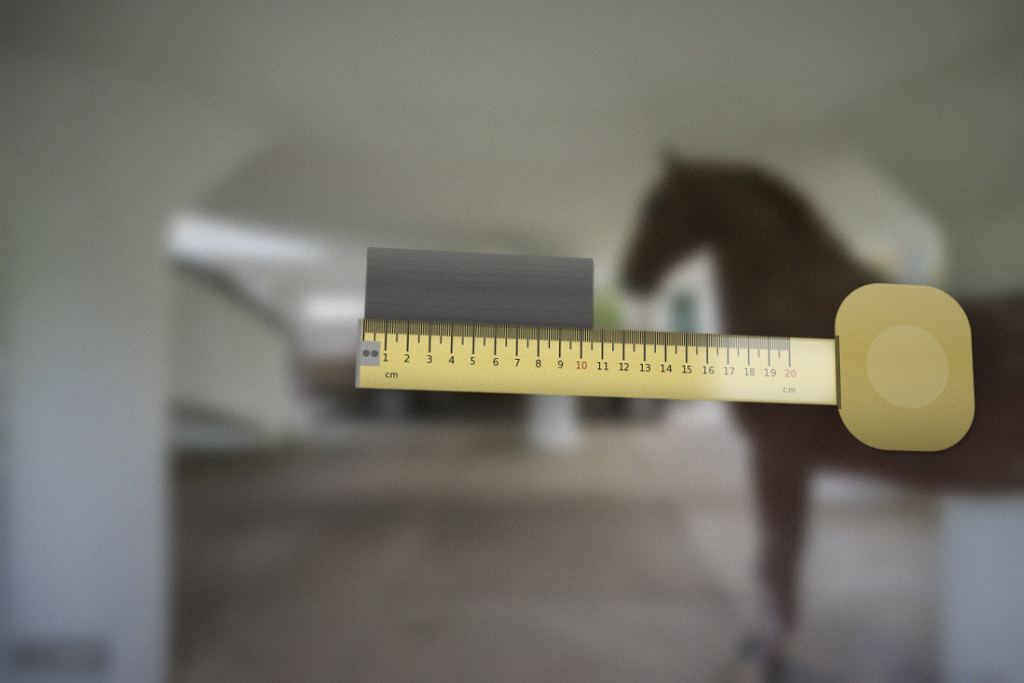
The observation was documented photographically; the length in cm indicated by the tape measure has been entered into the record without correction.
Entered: 10.5 cm
